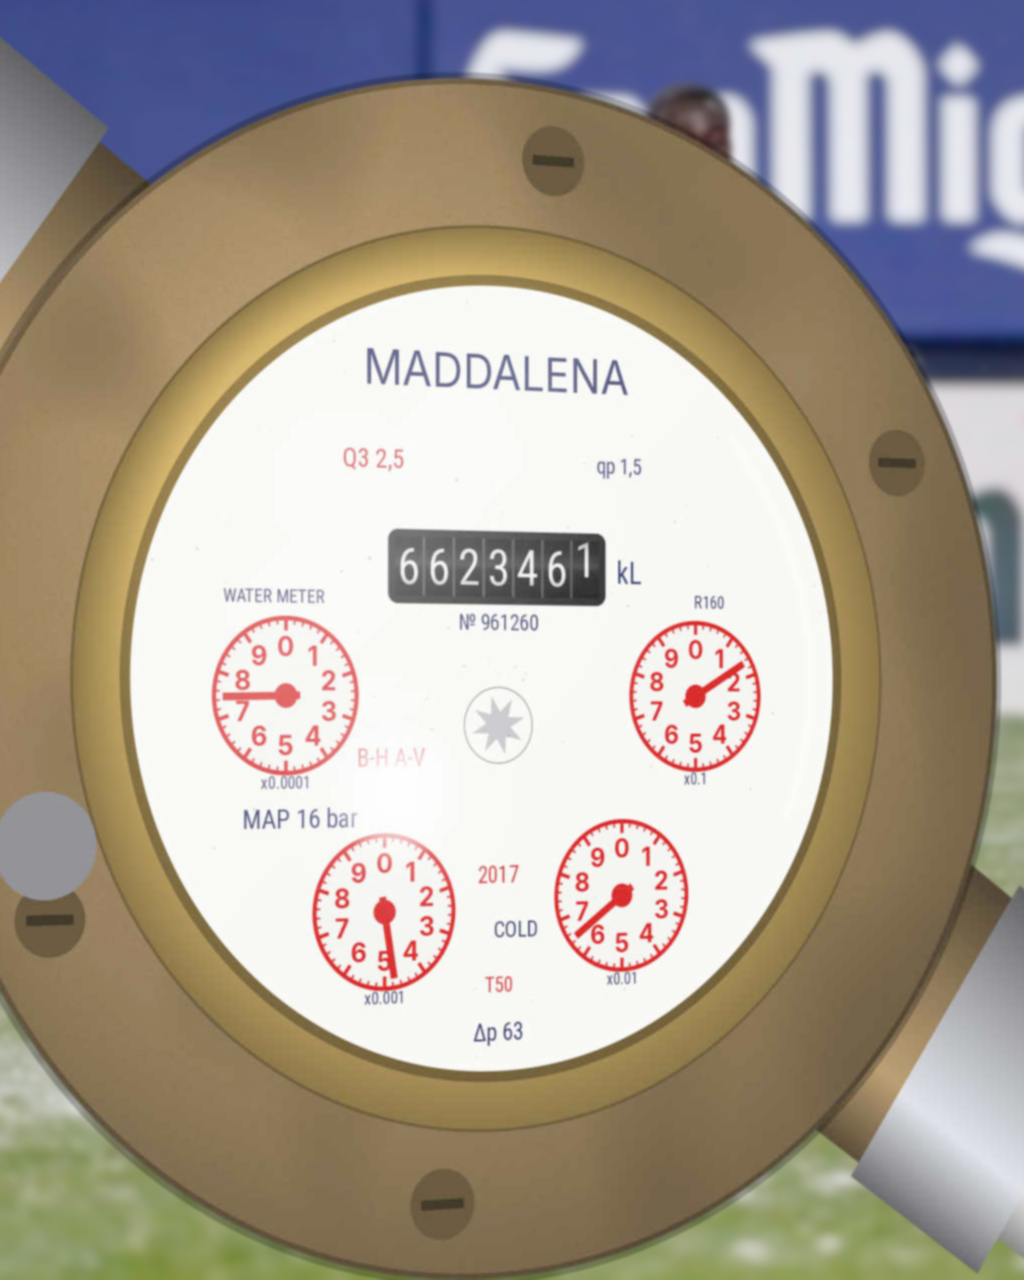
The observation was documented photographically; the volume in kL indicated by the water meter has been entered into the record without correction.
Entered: 6623461.1647 kL
